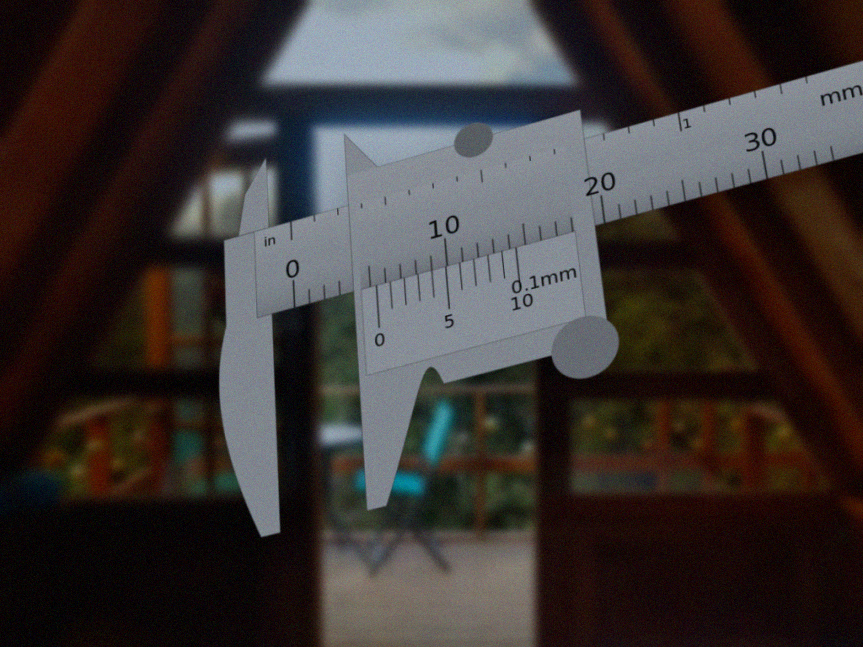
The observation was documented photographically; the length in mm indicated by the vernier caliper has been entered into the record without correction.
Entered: 5.4 mm
